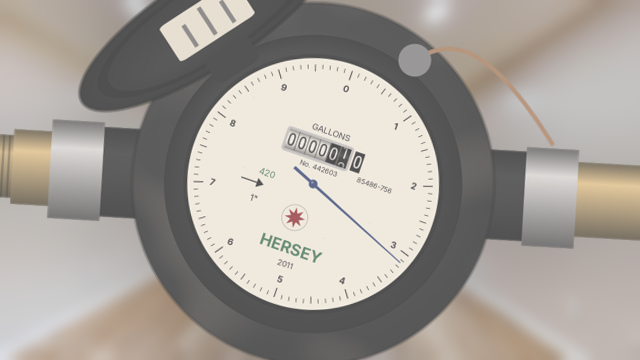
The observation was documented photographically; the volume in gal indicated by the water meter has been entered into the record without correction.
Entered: 13.1 gal
